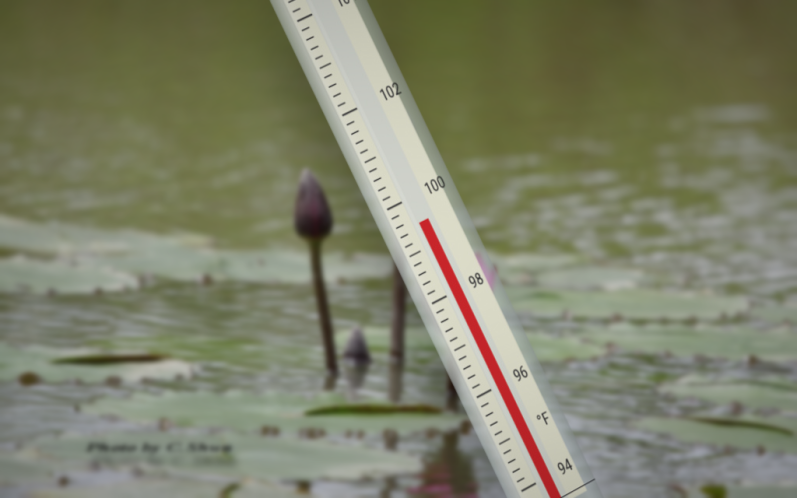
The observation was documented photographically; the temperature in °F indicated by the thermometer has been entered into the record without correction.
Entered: 99.5 °F
